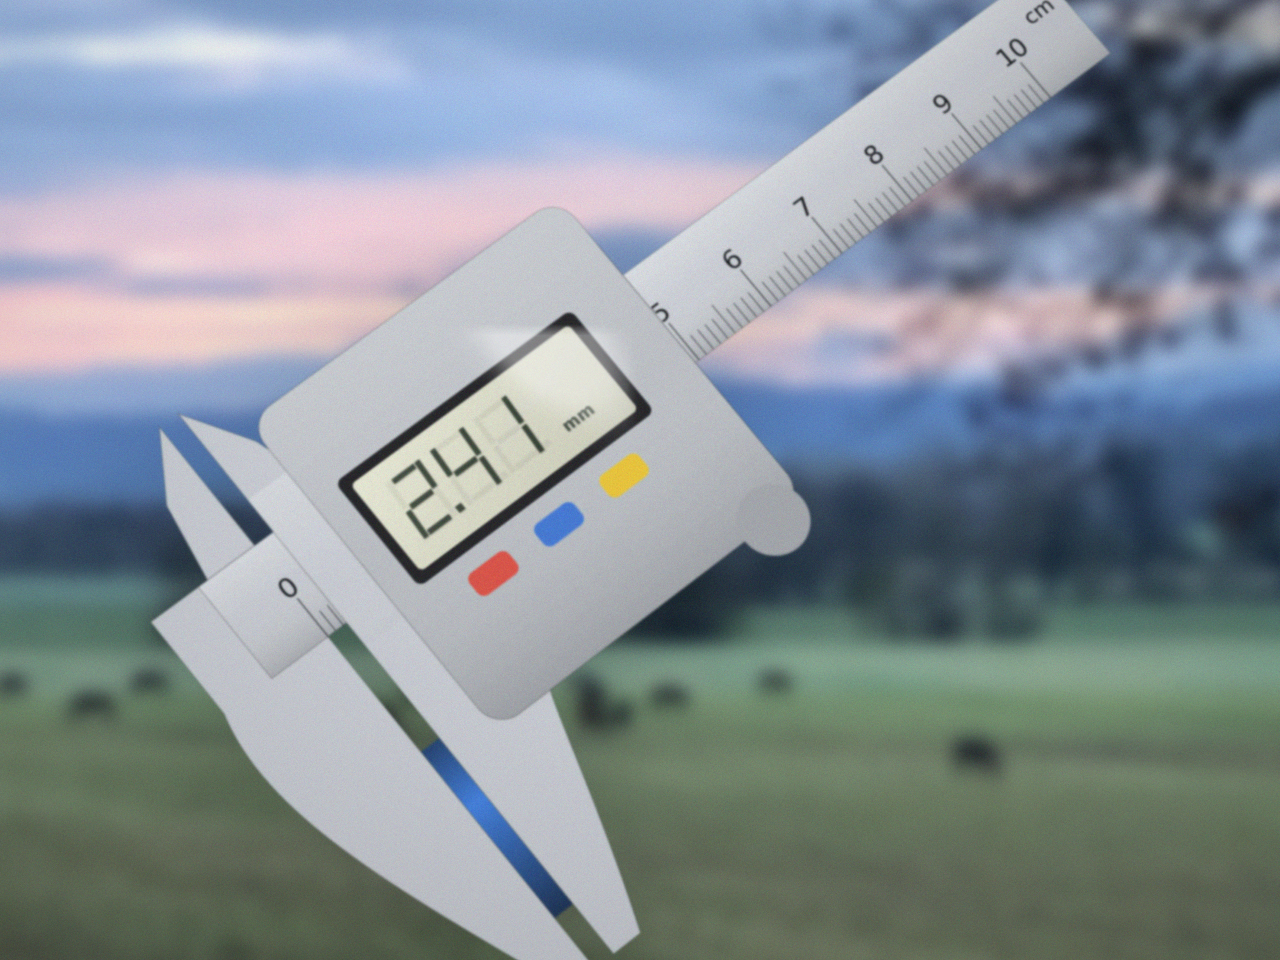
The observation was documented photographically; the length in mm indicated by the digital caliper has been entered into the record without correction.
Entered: 2.41 mm
